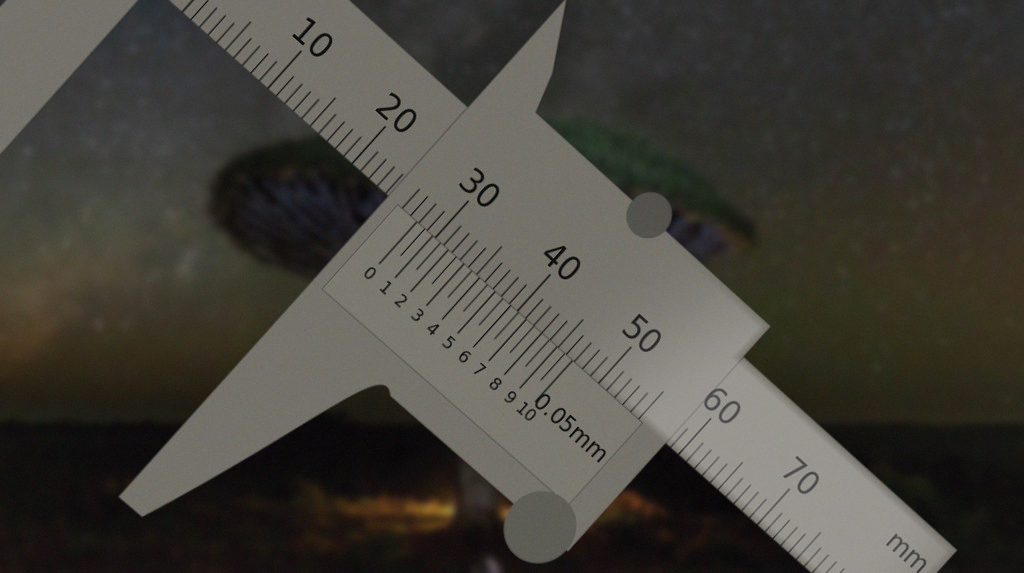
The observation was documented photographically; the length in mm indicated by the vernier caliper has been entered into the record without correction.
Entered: 27.8 mm
